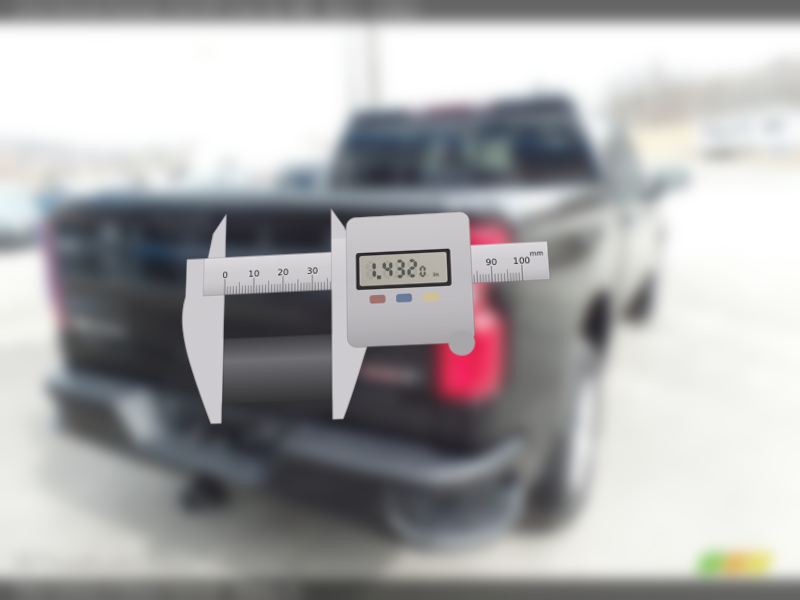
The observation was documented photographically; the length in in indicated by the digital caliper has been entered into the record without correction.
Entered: 1.4320 in
